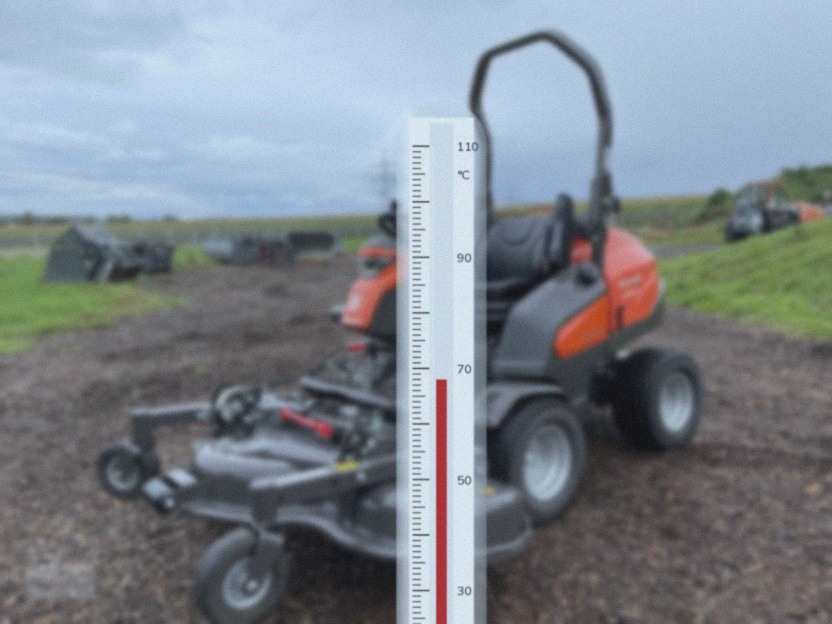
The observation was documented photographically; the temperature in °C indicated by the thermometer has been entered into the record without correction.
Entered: 68 °C
